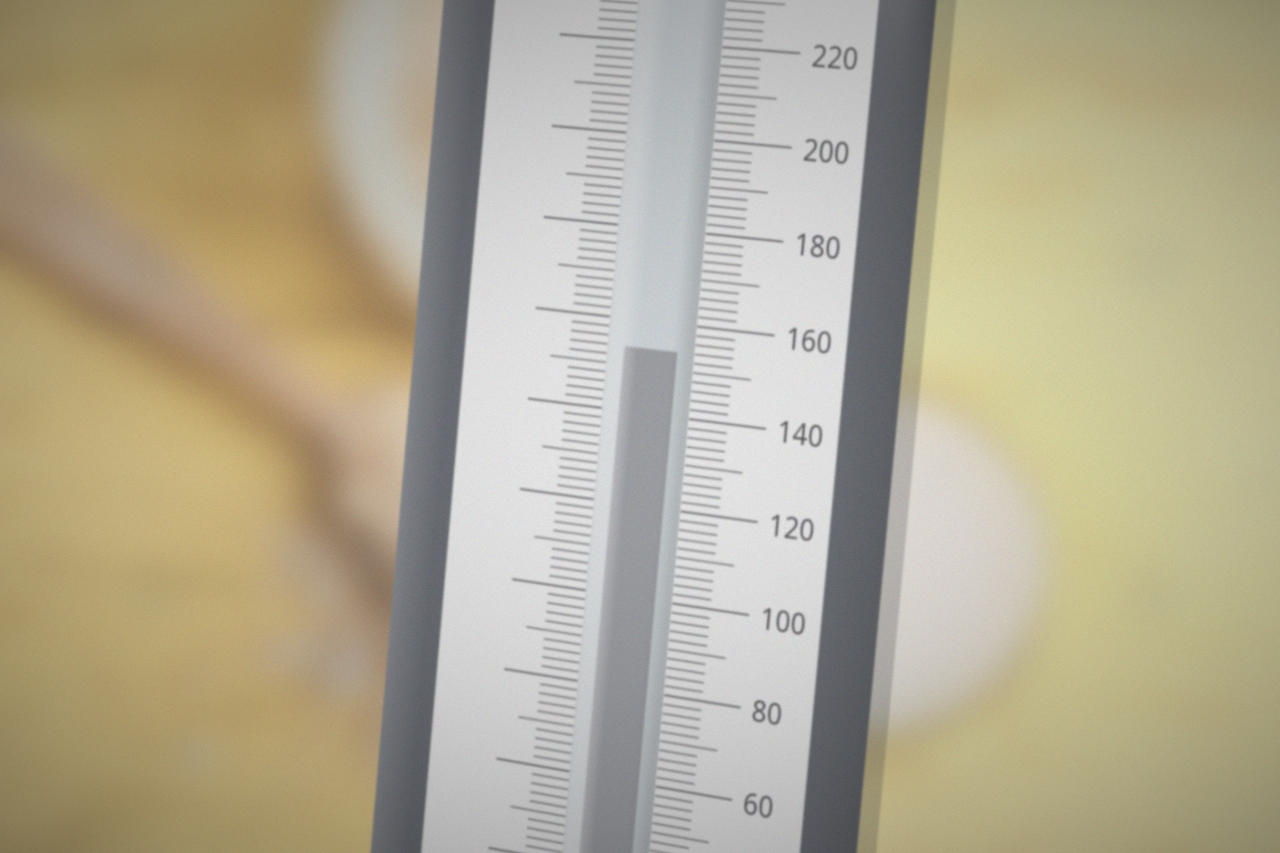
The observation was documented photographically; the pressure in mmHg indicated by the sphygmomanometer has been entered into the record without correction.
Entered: 154 mmHg
